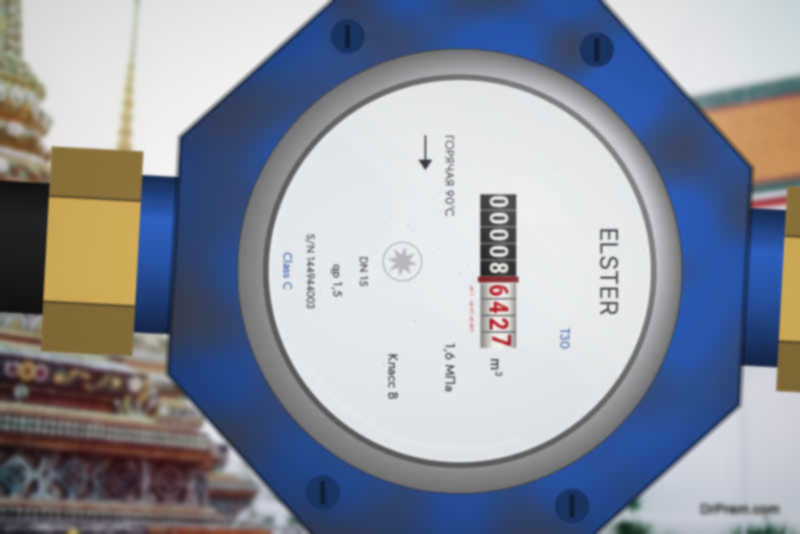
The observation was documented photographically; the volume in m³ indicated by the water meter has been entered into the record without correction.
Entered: 8.6427 m³
